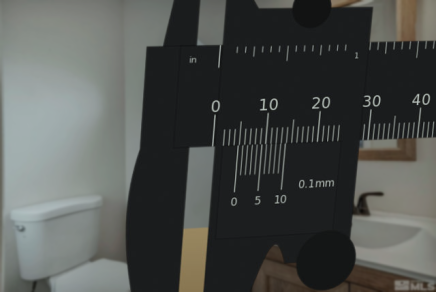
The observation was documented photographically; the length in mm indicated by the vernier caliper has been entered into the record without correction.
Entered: 4.8 mm
